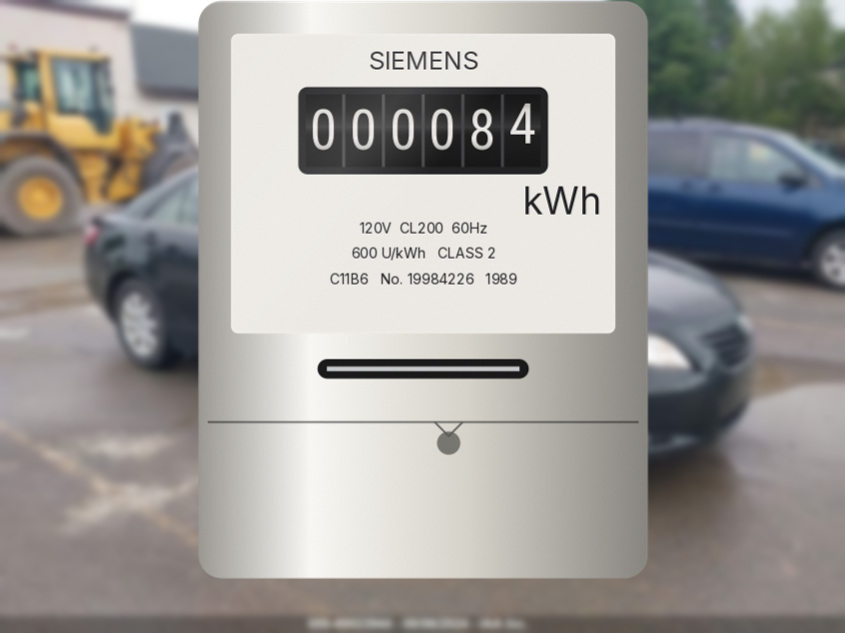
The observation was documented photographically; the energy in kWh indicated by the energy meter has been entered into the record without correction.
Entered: 84 kWh
